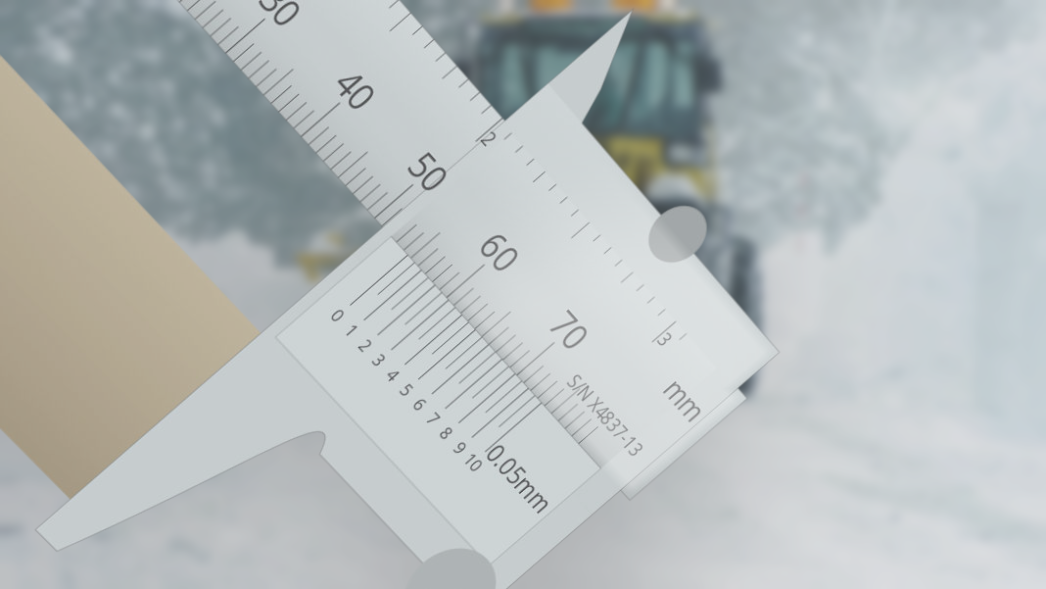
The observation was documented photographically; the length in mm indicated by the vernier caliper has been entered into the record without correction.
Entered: 54.6 mm
